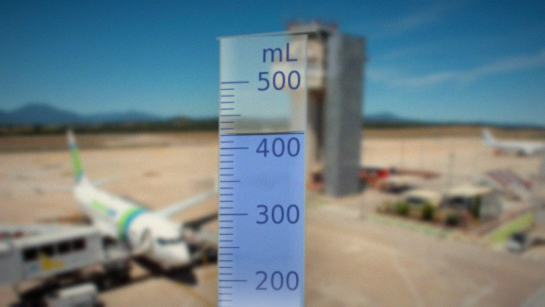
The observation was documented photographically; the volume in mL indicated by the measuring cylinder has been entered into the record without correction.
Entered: 420 mL
